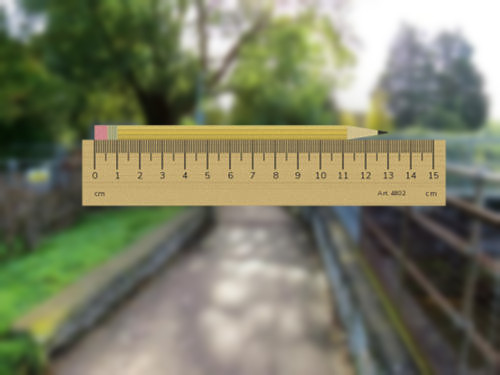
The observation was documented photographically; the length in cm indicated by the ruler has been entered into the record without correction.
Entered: 13 cm
